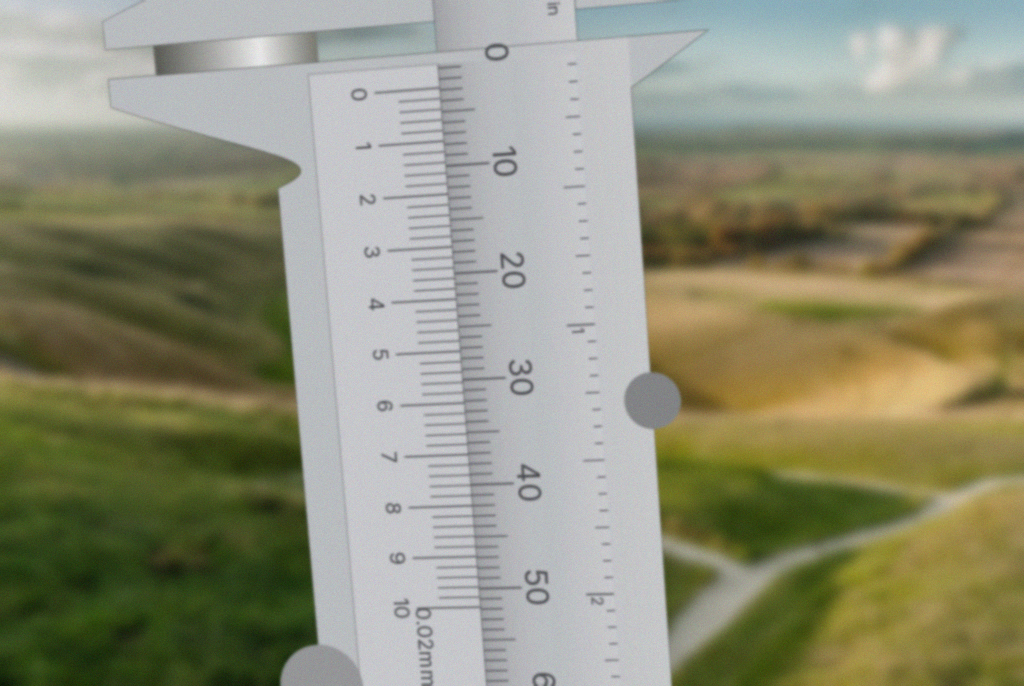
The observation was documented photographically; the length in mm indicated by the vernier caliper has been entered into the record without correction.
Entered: 2.8 mm
